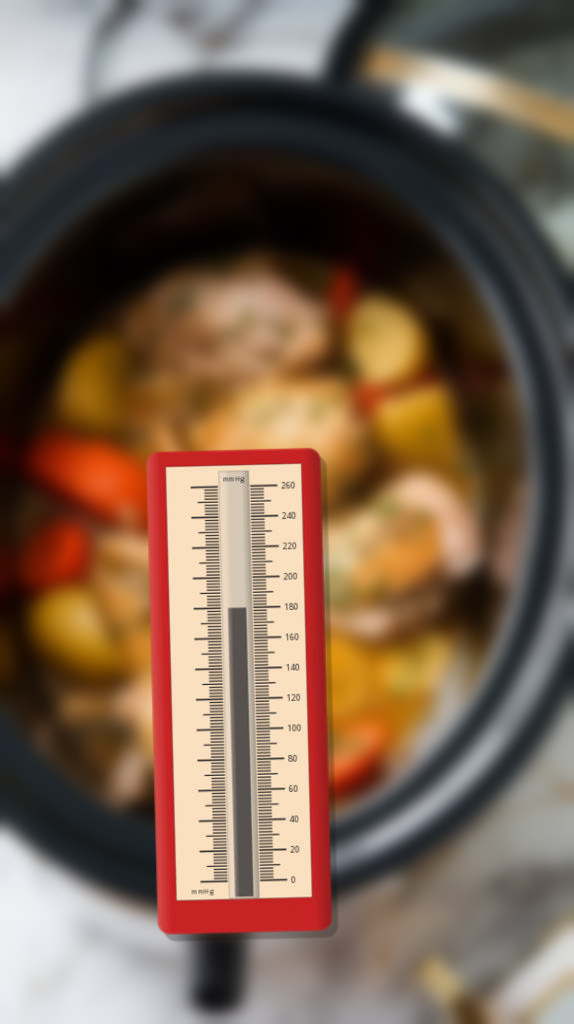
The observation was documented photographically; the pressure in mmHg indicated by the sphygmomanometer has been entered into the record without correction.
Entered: 180 mmHg
